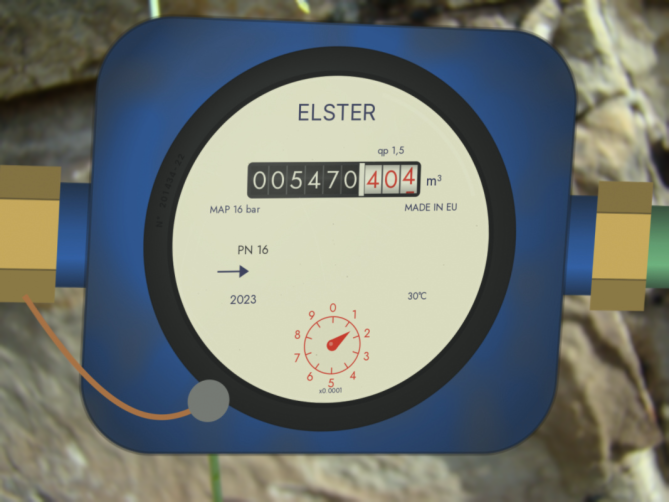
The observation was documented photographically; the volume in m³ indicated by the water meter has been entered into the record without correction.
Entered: 5470.4041 m³
